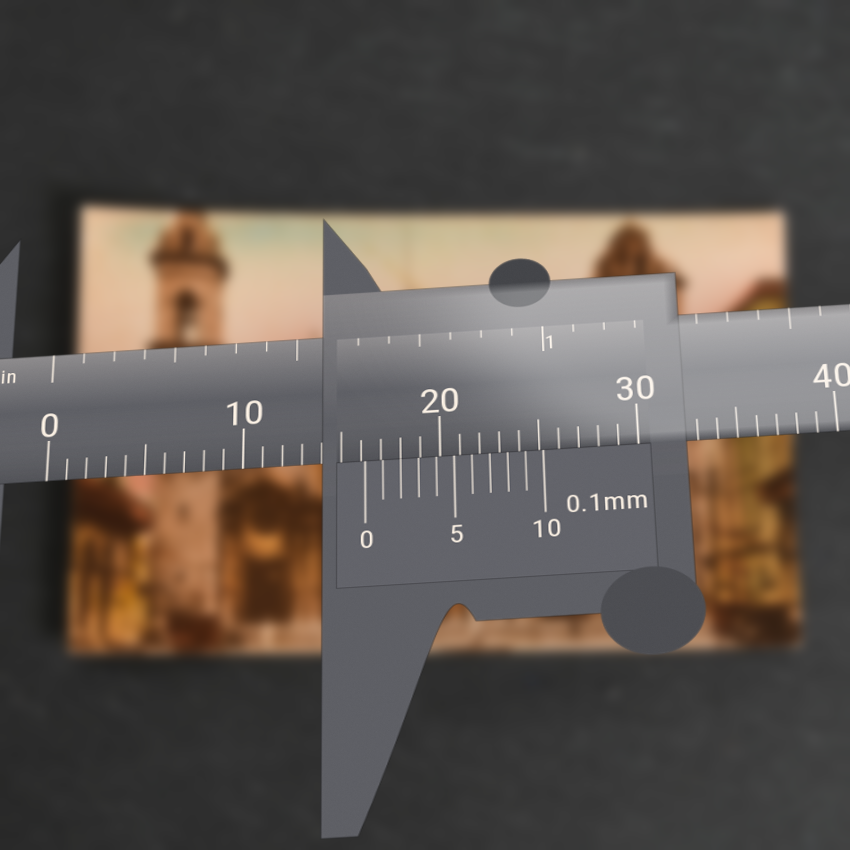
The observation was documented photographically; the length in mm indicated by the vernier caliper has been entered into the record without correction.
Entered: 16.2 mm
